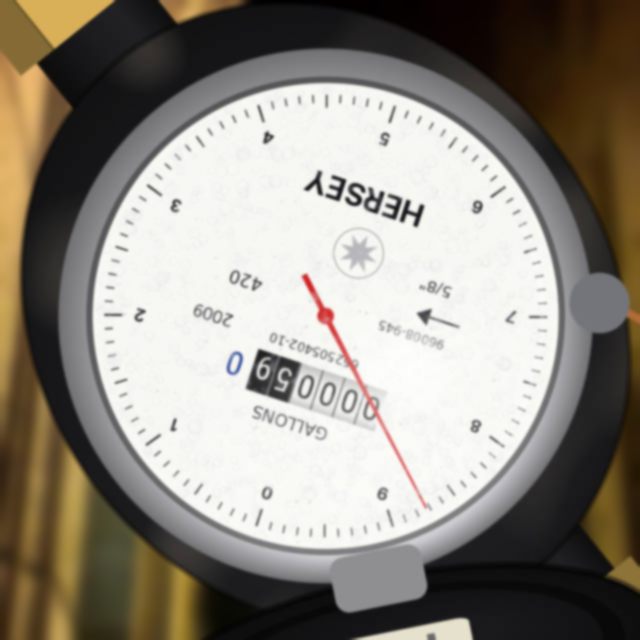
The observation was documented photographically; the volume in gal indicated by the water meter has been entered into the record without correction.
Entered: 588.7 gal
